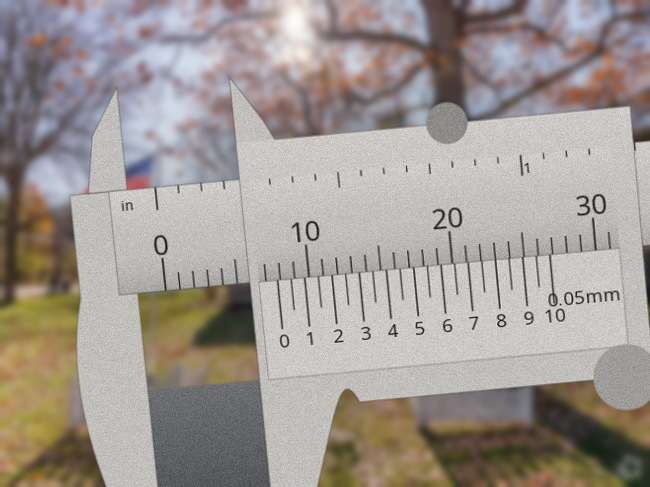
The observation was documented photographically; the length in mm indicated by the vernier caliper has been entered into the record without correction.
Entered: 7.8 mm
